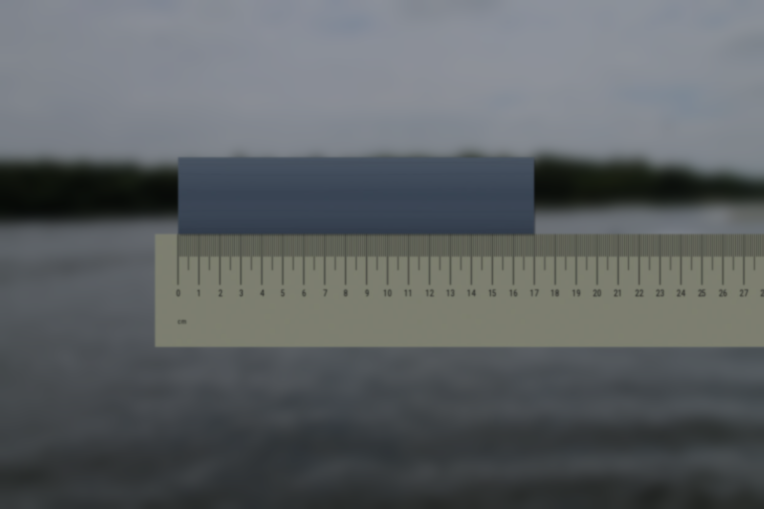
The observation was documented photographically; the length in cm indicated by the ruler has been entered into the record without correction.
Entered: 17 cm
